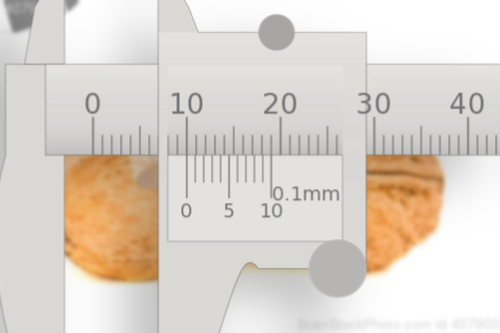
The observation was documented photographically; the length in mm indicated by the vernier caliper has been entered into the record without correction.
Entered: 10.0 mm
